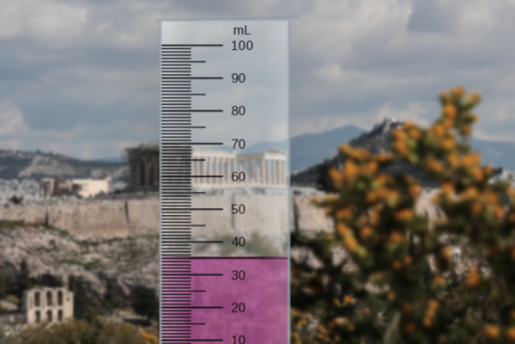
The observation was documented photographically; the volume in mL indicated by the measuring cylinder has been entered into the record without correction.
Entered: 35 mL
